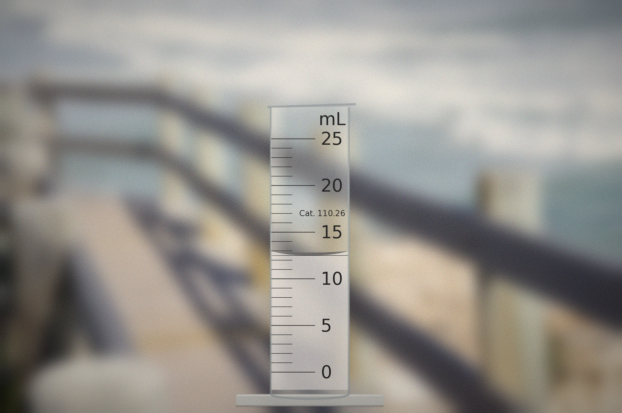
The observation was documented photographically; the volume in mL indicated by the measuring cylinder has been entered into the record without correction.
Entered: 12.5 mL
